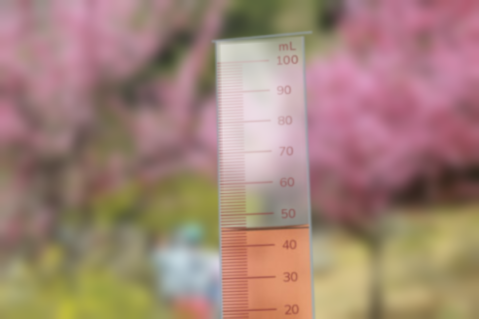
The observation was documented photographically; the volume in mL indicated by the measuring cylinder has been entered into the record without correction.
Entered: 45 mL
